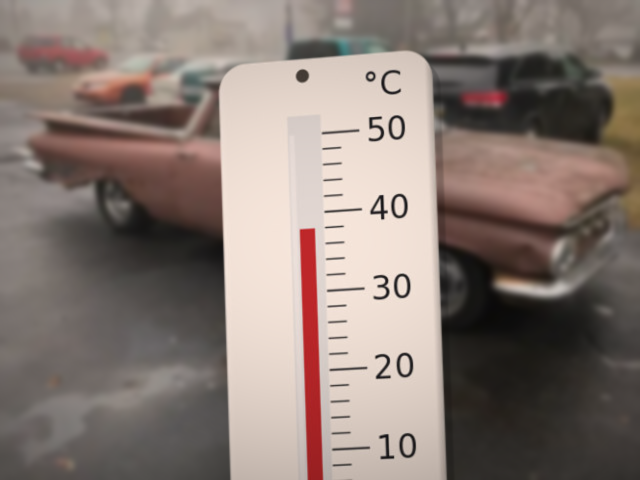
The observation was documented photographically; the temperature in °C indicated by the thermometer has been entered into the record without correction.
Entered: 38 °C
